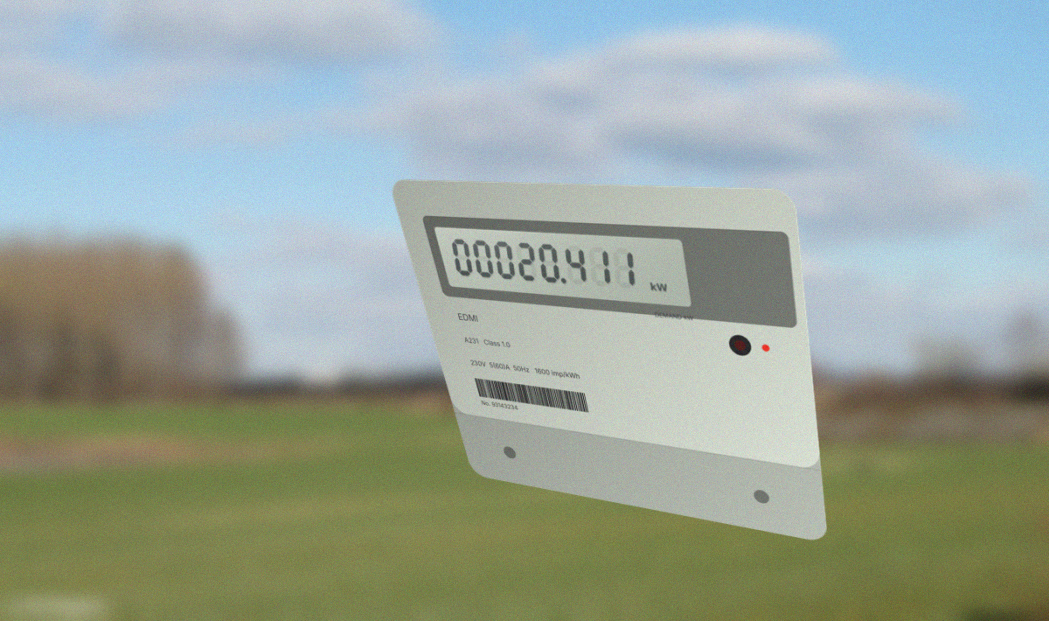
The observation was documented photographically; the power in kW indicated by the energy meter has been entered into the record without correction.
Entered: 20.411 kW
